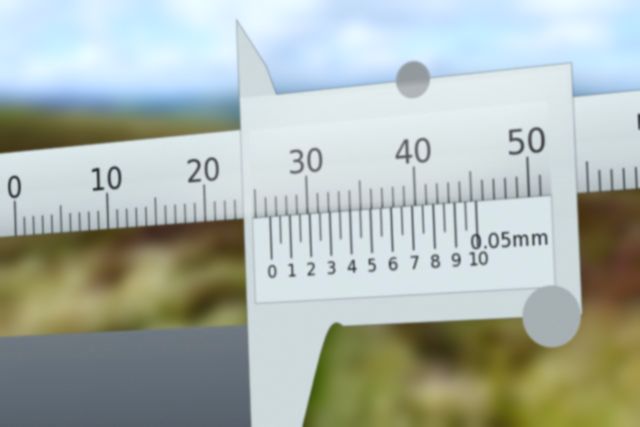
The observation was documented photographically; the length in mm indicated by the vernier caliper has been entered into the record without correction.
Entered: 26.4 mm
